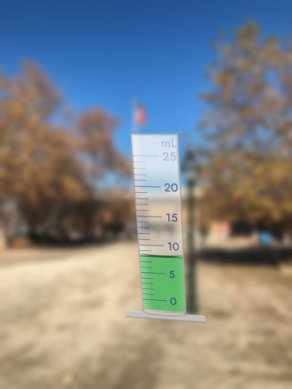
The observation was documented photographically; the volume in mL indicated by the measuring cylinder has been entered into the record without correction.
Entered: 8 mL
